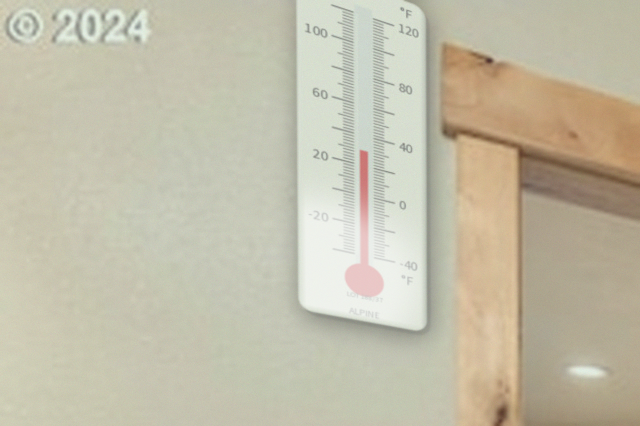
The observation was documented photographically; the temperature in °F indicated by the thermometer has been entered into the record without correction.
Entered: 30 °F
